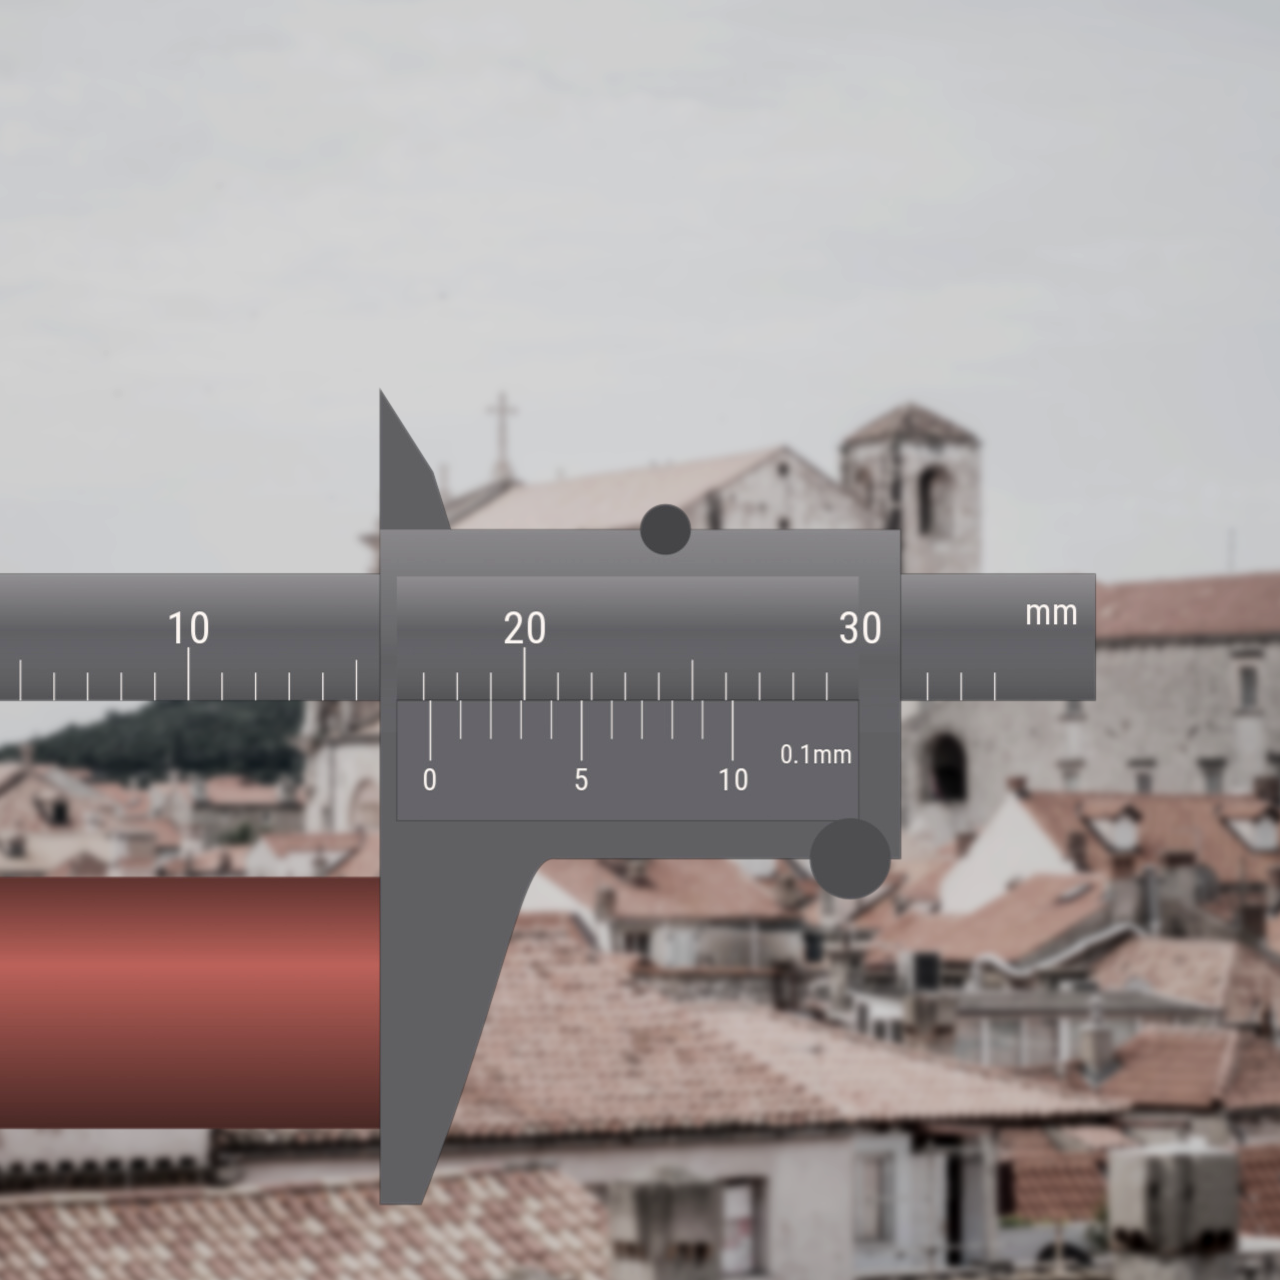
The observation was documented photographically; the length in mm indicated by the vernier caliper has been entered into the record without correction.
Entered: 17.2 mm
